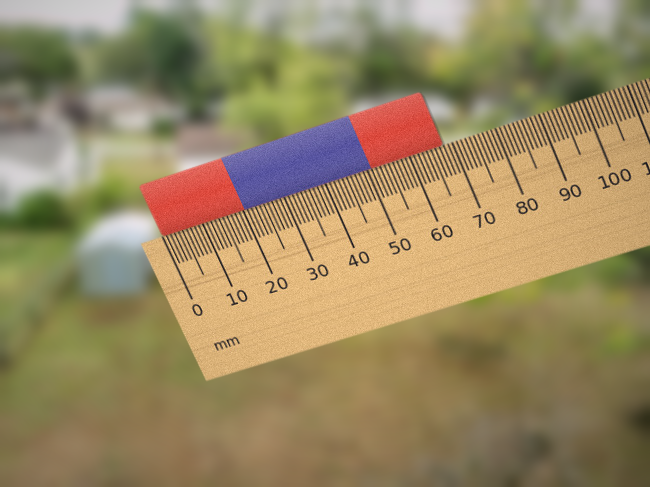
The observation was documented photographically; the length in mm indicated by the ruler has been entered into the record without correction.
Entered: 68 mm
